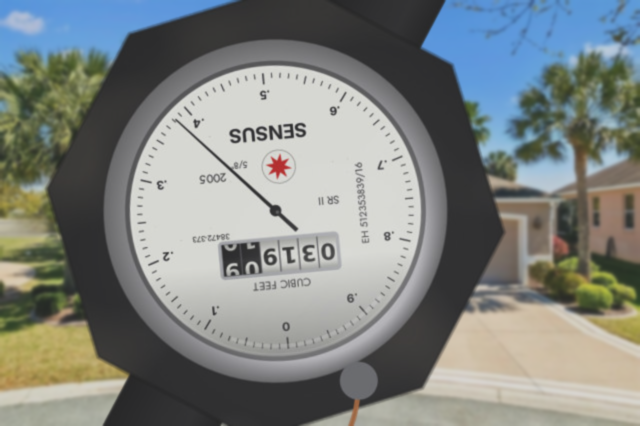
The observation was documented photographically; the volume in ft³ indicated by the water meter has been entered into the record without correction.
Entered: 31909.38 ft³
